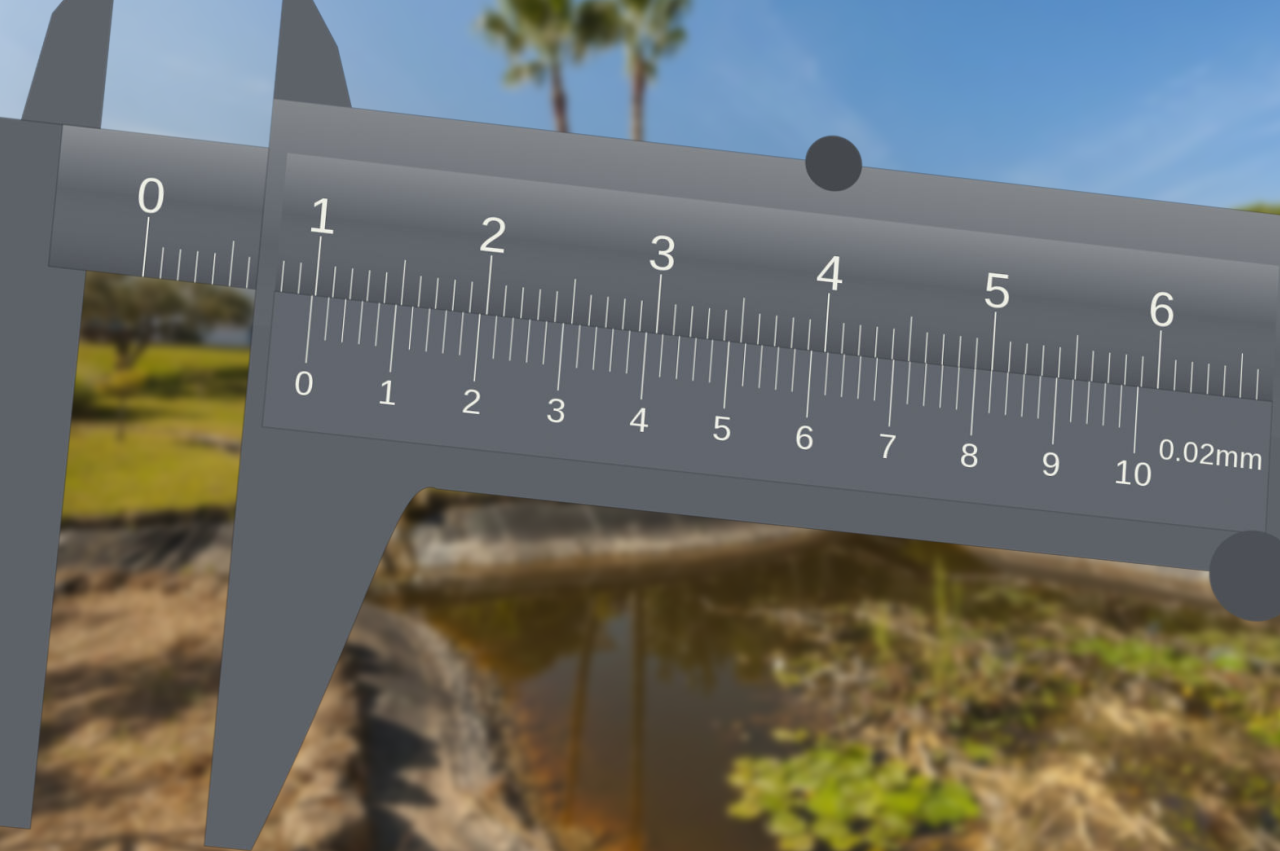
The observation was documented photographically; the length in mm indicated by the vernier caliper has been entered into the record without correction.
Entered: 9.8 mm
